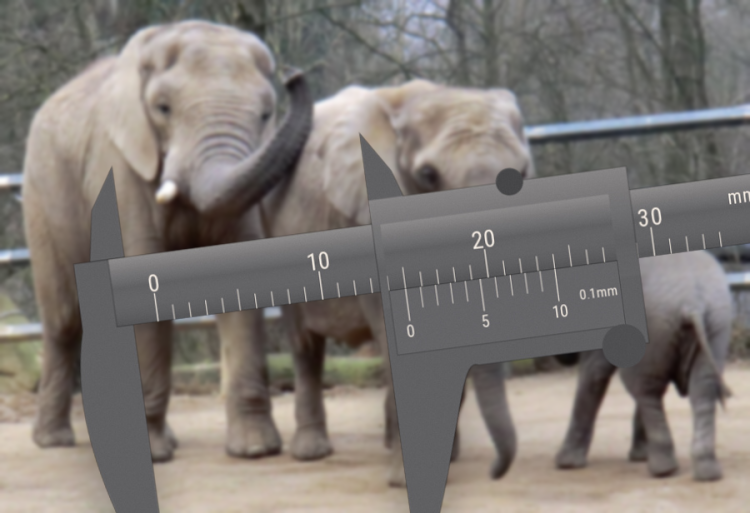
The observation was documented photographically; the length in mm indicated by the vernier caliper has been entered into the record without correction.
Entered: 15.0 mm
